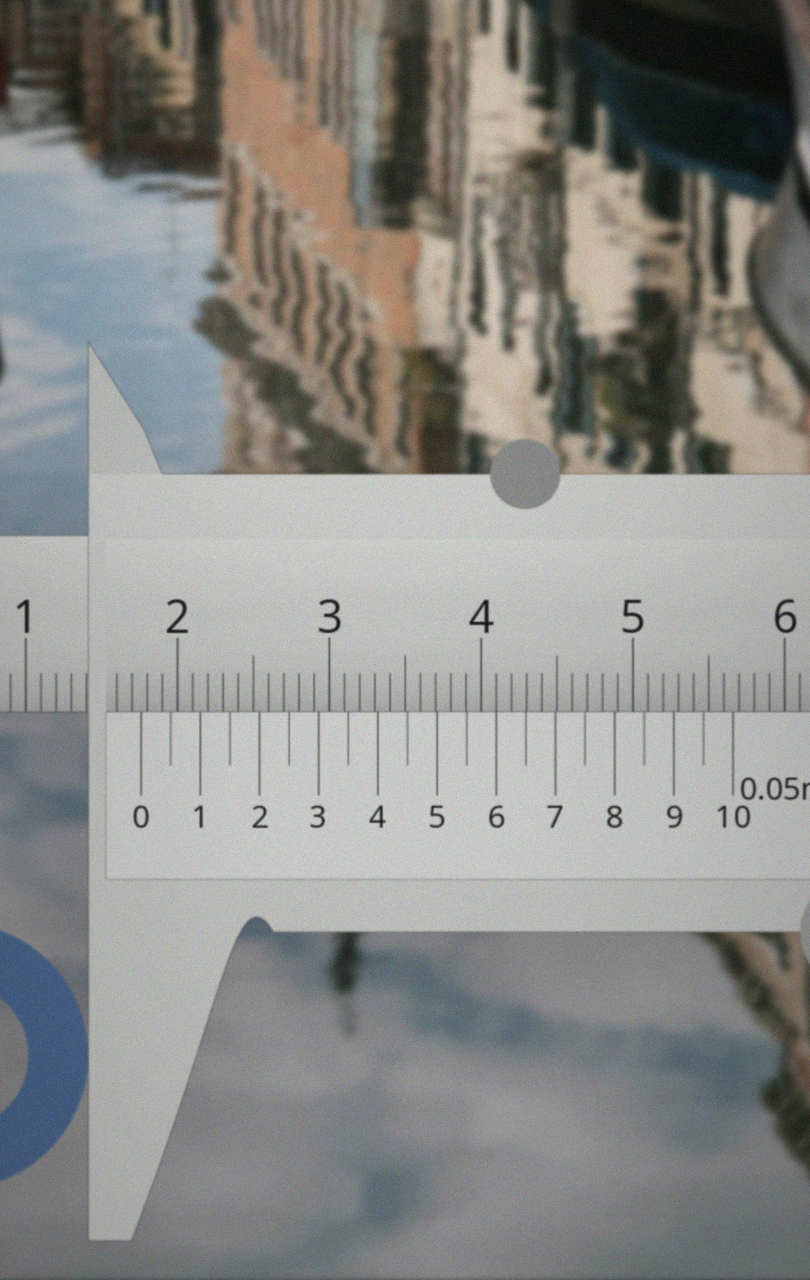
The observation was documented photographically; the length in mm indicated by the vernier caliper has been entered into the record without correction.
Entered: 17.6 mm
